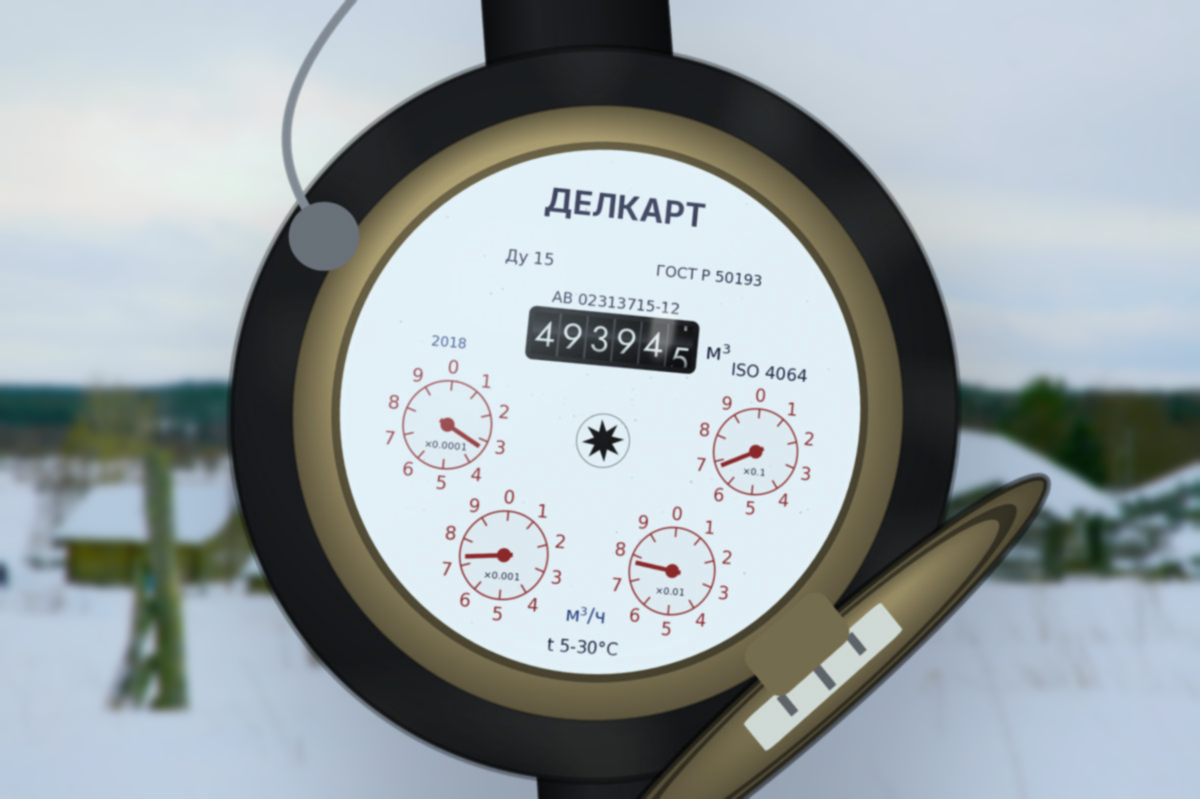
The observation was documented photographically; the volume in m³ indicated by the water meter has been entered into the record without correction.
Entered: 493944.6773 m³
